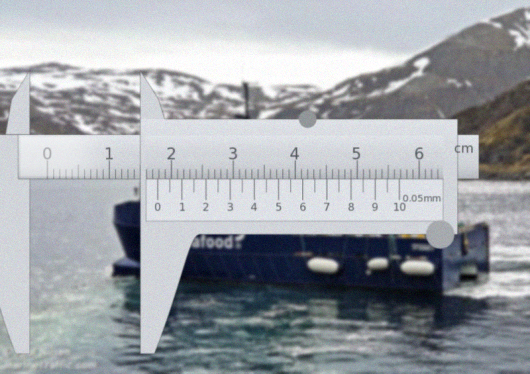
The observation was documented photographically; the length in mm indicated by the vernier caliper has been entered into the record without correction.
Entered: 17.8 mm
